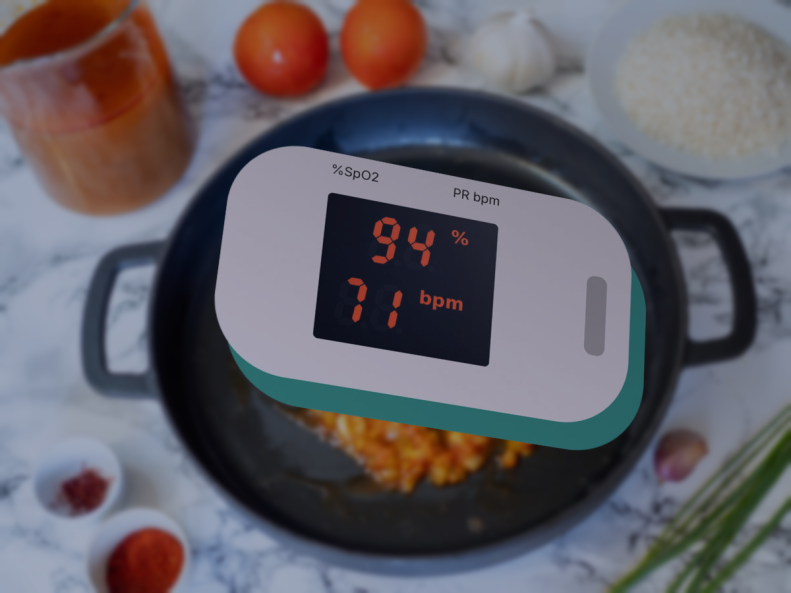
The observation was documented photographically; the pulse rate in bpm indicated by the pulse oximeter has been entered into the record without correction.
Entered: 71 bpm
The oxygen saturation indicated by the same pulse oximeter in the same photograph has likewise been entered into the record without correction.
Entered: 94 %
